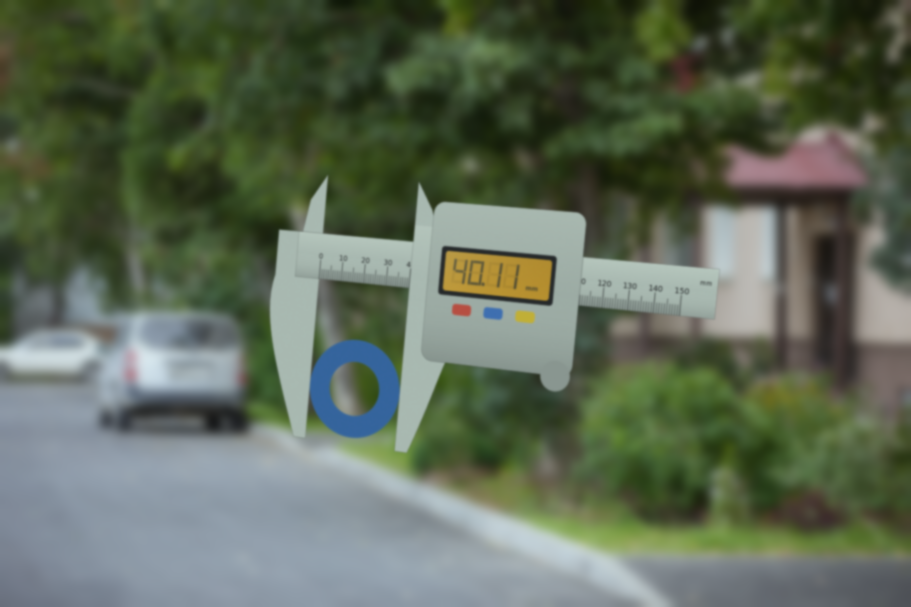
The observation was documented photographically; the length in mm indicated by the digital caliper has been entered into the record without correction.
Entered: 40.11 mm
